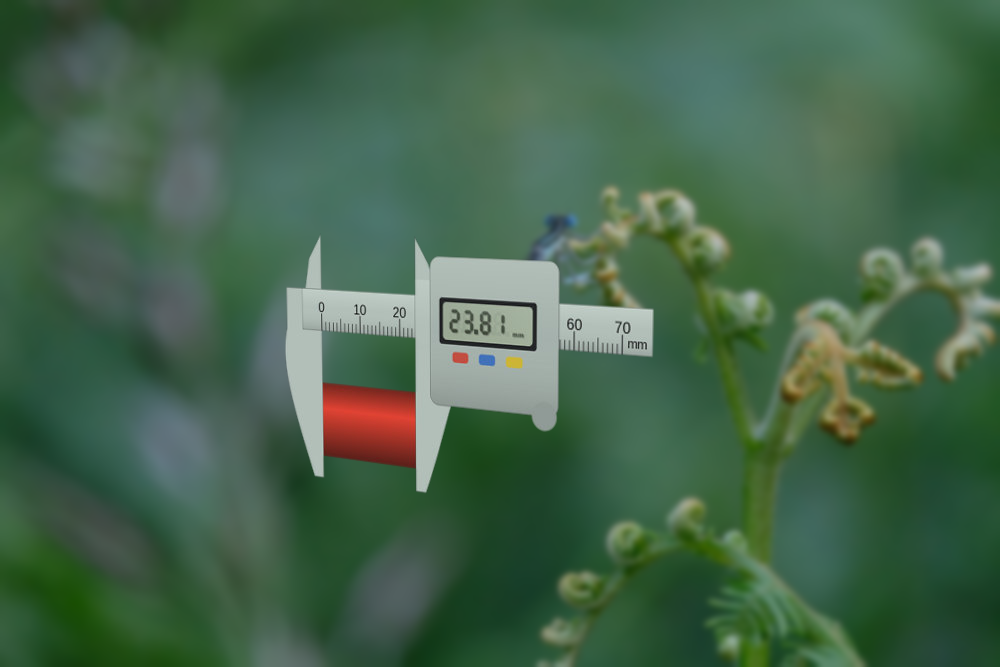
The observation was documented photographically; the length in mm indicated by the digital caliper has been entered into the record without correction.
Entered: 23.81 mm
